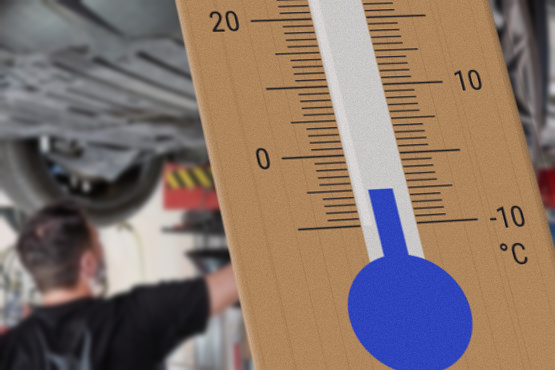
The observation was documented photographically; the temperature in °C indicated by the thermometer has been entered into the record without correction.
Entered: -5 °C
